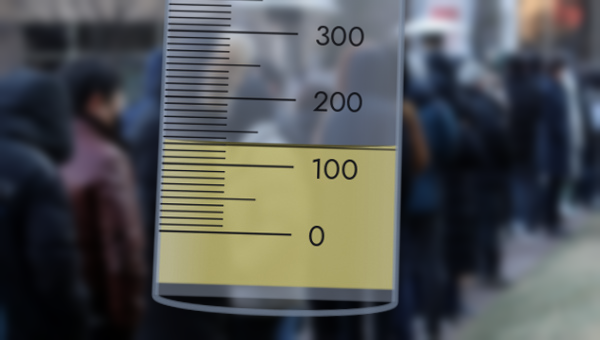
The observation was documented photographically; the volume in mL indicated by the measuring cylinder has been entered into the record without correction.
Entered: 130 mL
